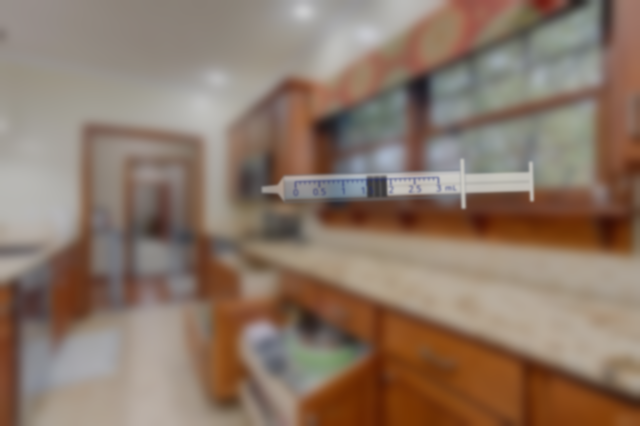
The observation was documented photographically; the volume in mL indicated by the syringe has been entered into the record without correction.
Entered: 1.5 mL
